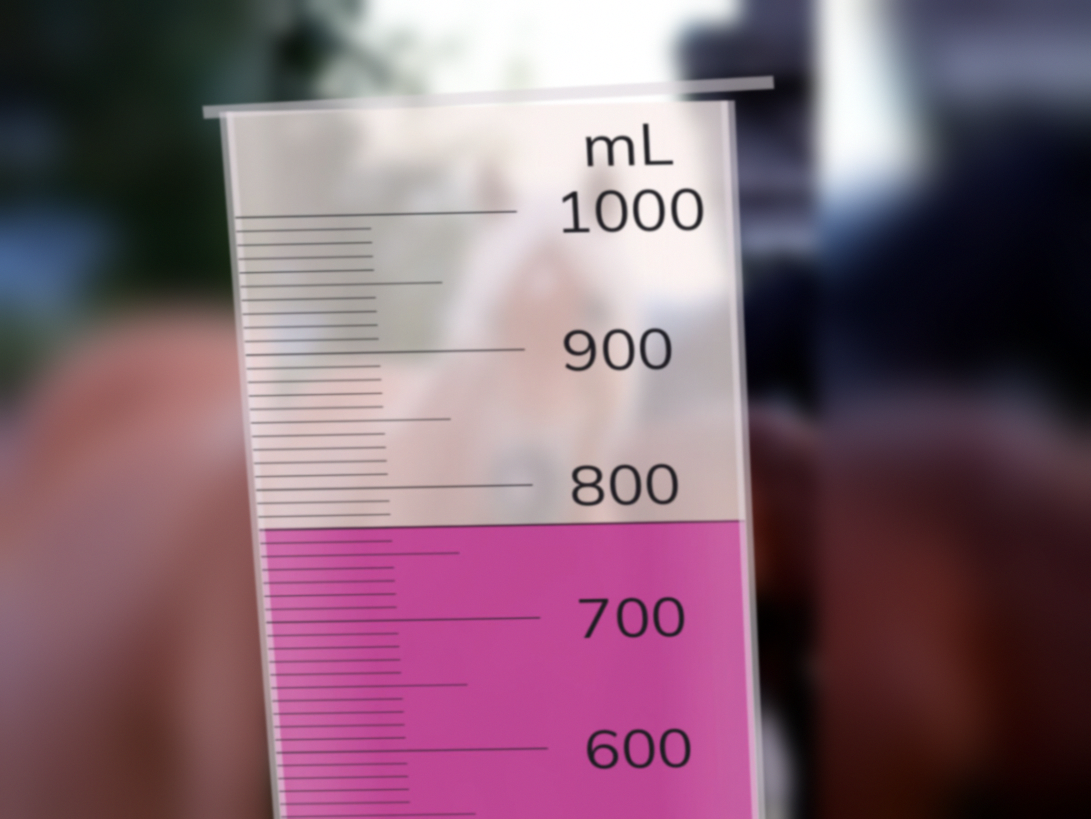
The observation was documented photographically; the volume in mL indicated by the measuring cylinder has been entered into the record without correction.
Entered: 770 mL
